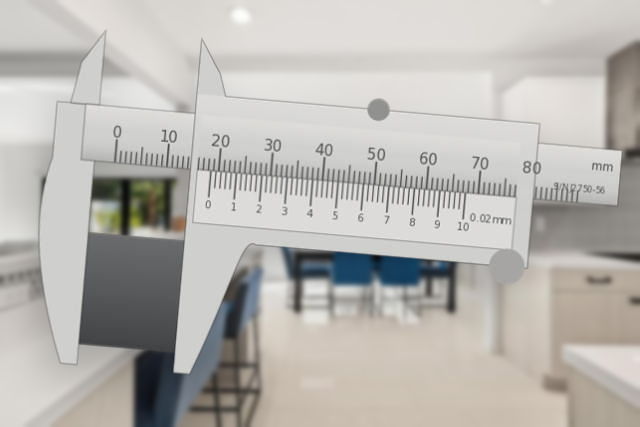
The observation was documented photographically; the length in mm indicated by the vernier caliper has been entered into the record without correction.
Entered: 18.5 mm
